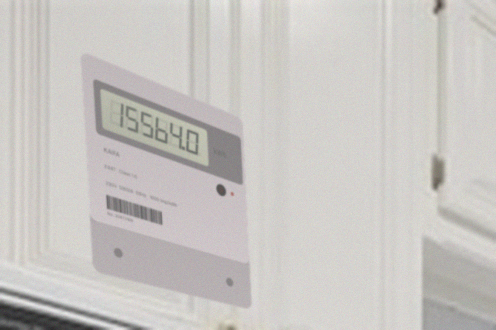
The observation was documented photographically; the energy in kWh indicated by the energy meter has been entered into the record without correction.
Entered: 15564.0 kWh
